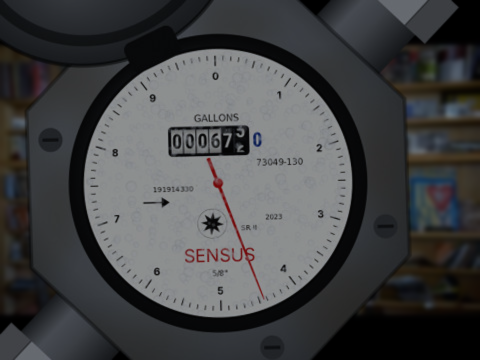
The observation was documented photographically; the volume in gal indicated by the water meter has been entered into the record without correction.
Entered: 6754.4 gal
